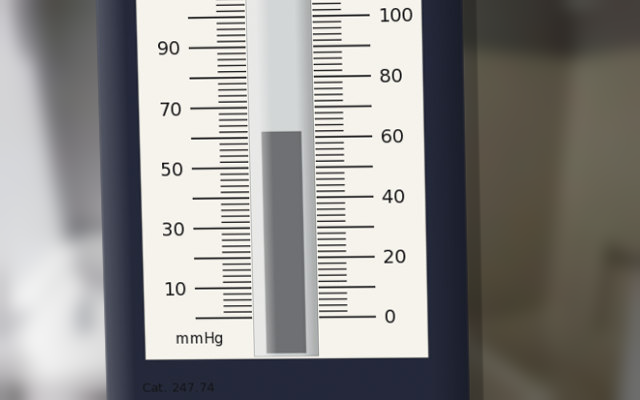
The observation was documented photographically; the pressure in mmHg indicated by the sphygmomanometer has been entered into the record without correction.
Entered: 62 mmHg
